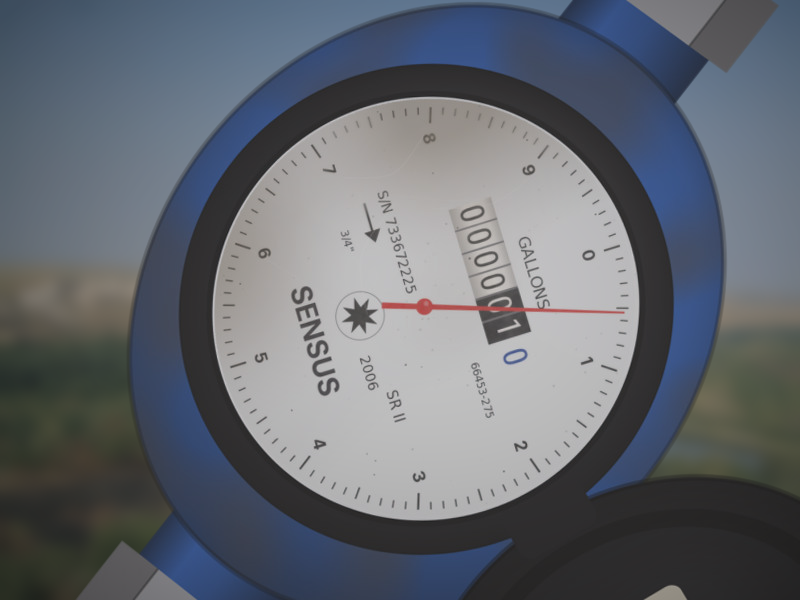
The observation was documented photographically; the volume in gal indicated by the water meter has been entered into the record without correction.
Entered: 10.5 gal
